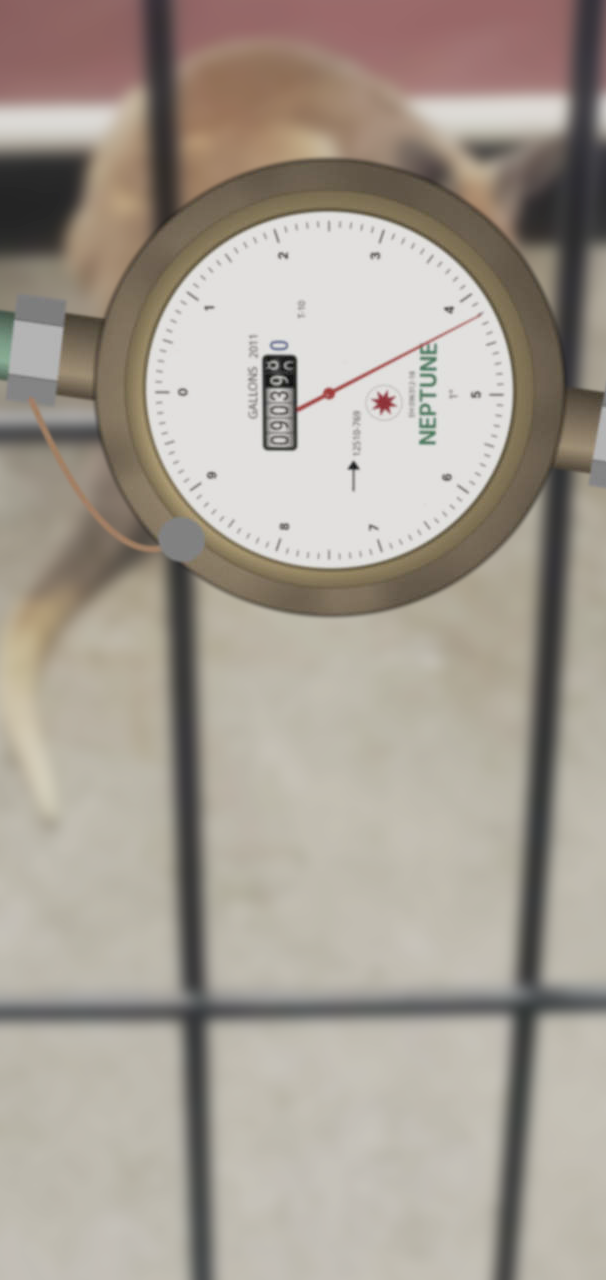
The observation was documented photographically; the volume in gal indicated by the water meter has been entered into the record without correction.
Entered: 903984.2 gal
